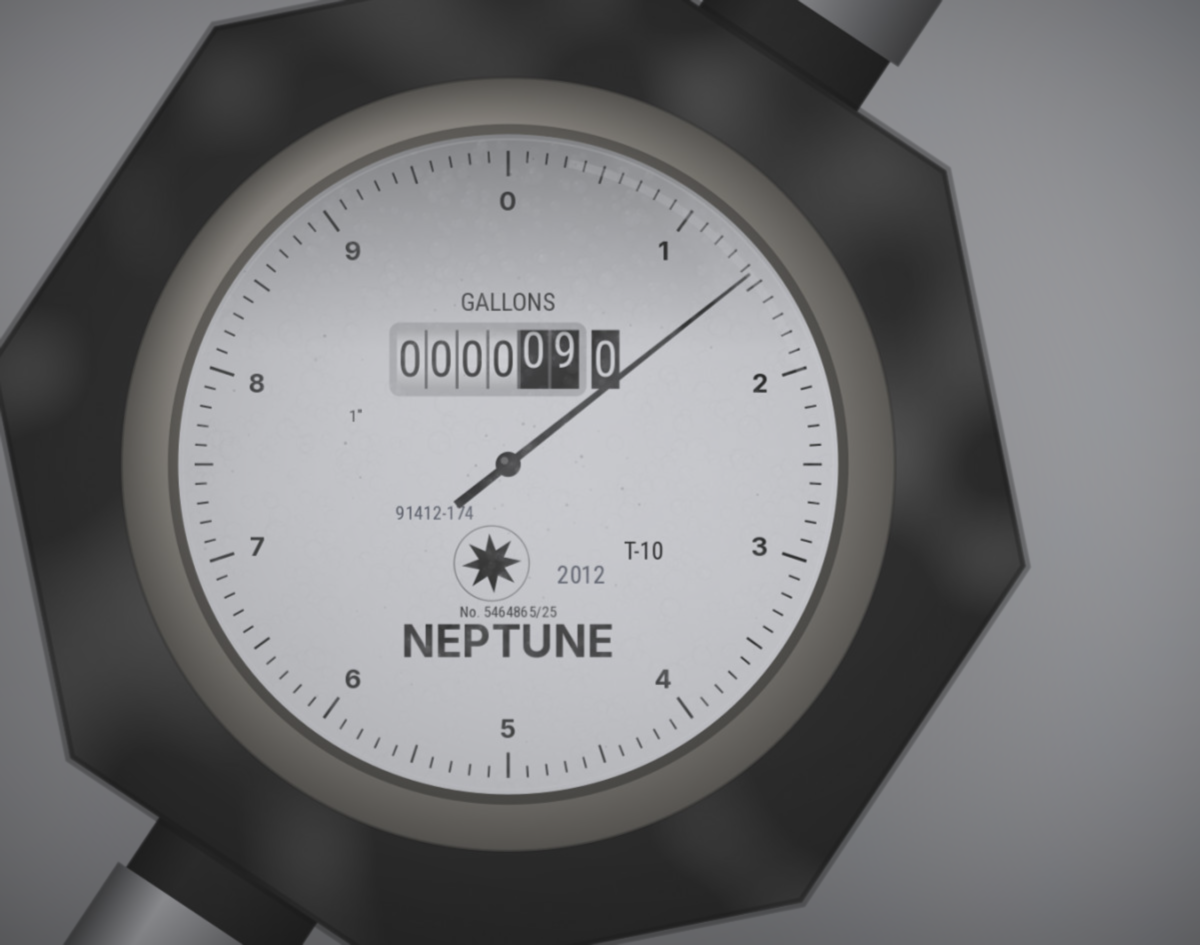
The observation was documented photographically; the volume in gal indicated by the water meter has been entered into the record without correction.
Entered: 91.4 gal
